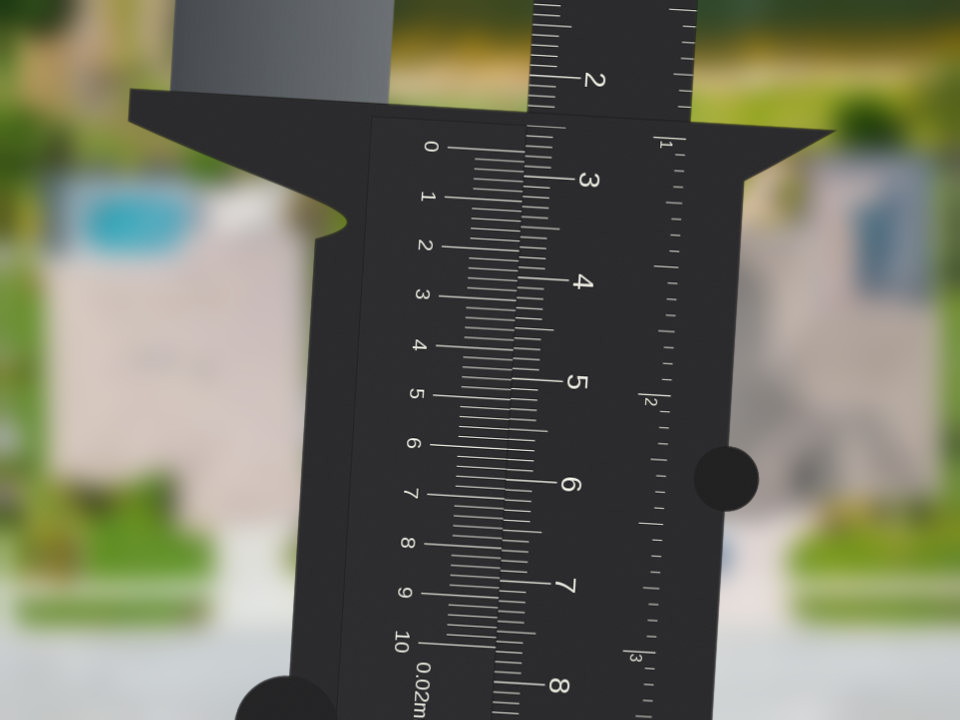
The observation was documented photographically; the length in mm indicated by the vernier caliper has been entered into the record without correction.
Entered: 27.6 mm
